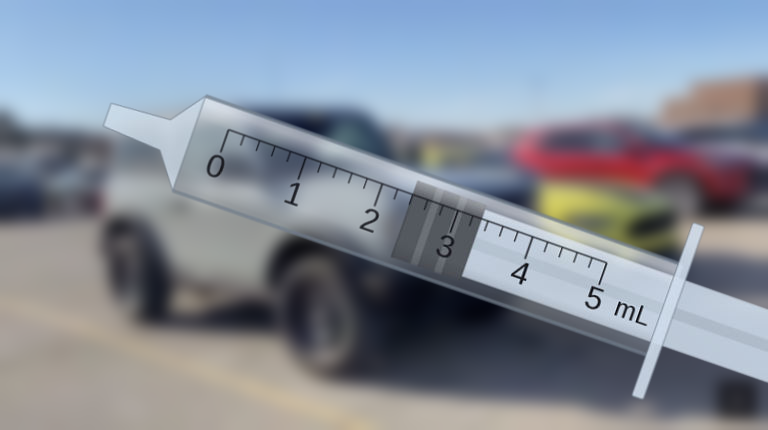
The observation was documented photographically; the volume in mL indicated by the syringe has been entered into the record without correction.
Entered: 2.4 mL
